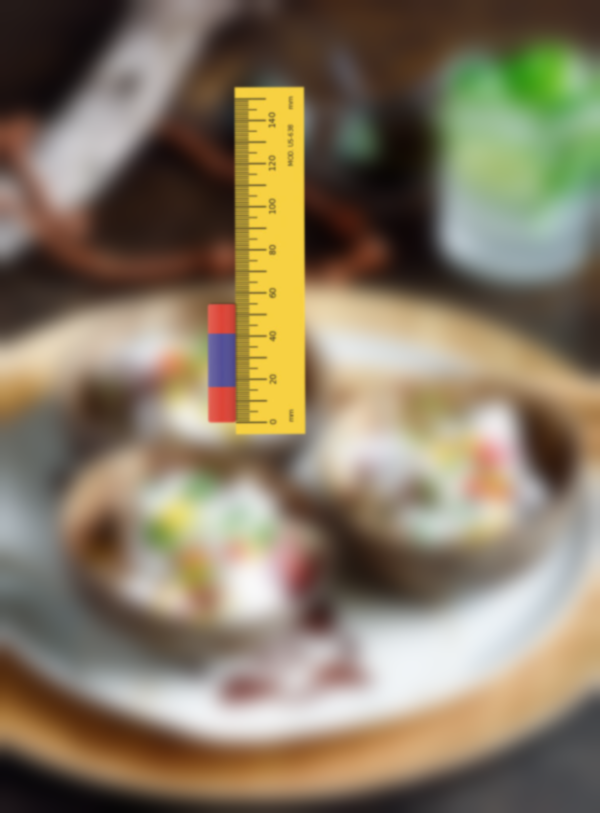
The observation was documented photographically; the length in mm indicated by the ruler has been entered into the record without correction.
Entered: 55 mm
